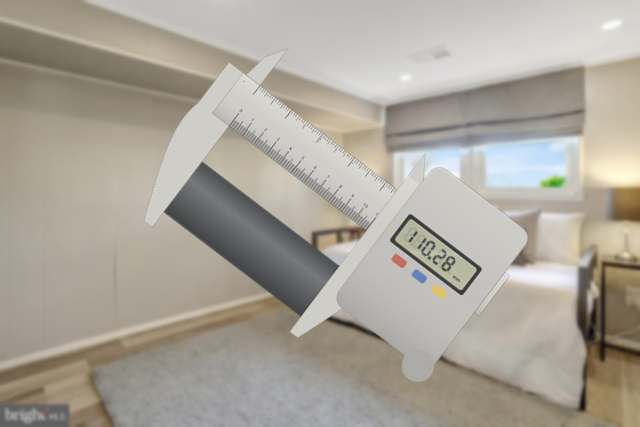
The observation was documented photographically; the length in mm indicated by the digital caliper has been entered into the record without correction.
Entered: 110.28 mm
